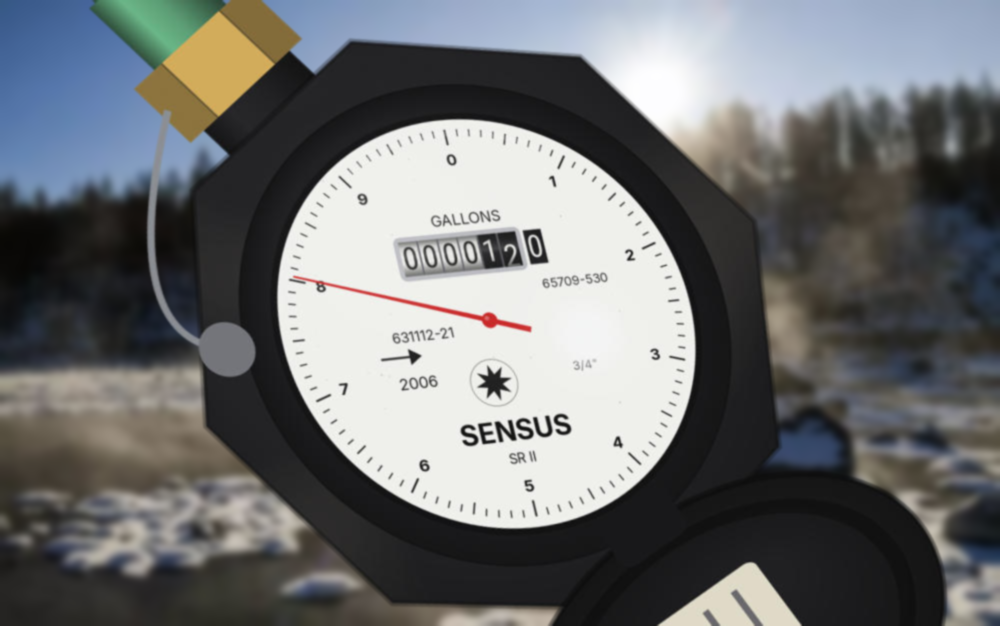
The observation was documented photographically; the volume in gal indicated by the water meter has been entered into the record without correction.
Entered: 118.0 gal
